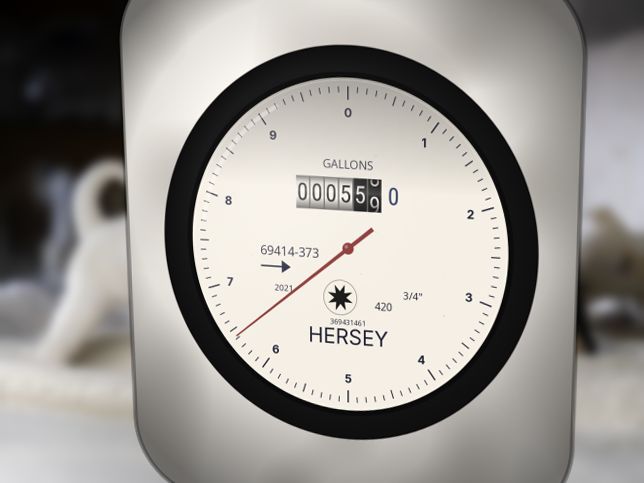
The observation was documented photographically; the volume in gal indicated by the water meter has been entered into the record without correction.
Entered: 5586.4 gal
